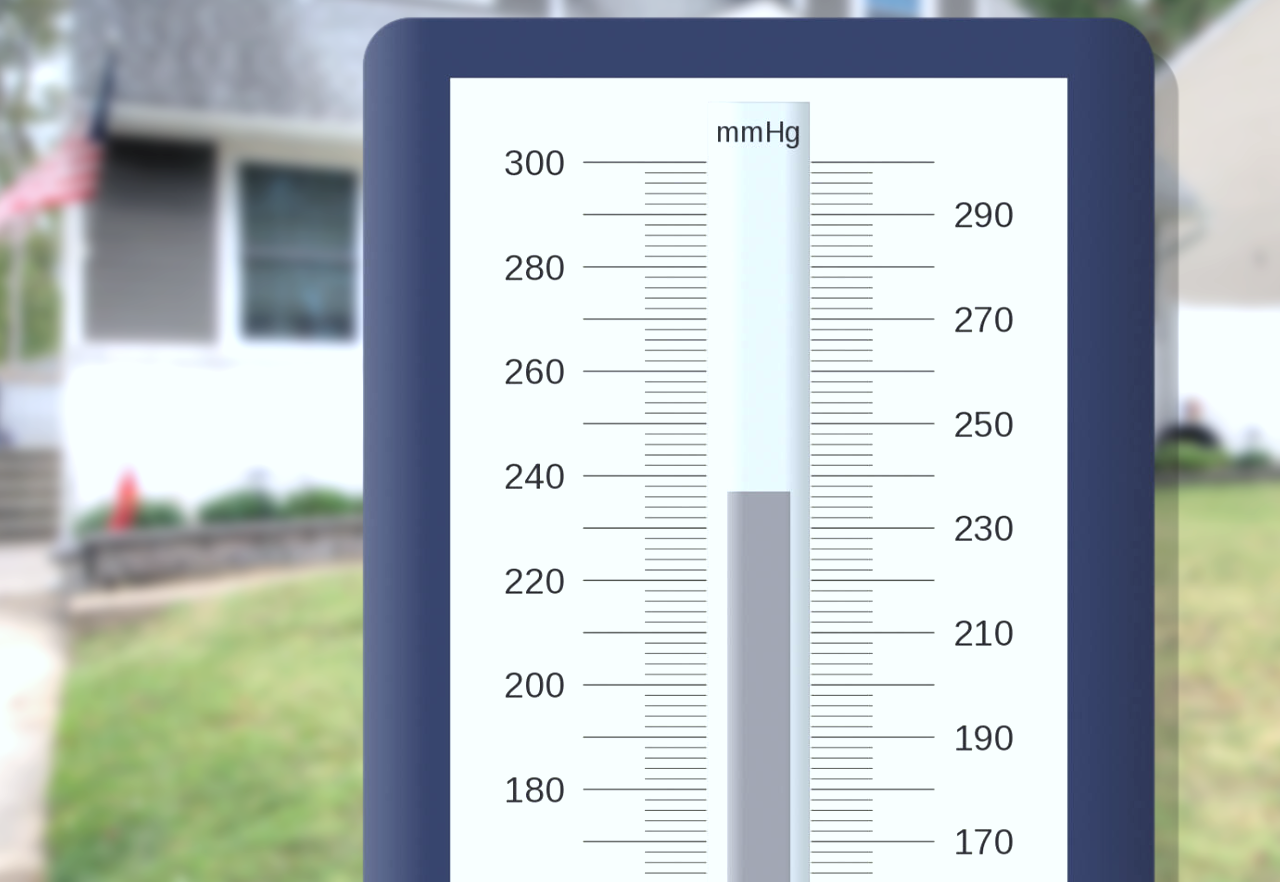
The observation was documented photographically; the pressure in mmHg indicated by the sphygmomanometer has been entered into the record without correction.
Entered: 237 mmHg
